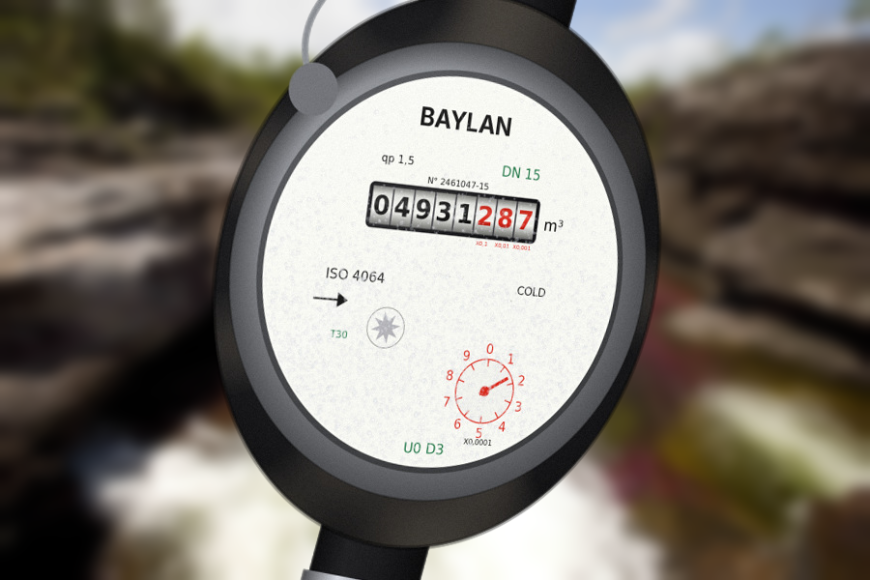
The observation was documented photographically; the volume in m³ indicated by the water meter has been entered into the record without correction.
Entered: 4931.2871 m³
